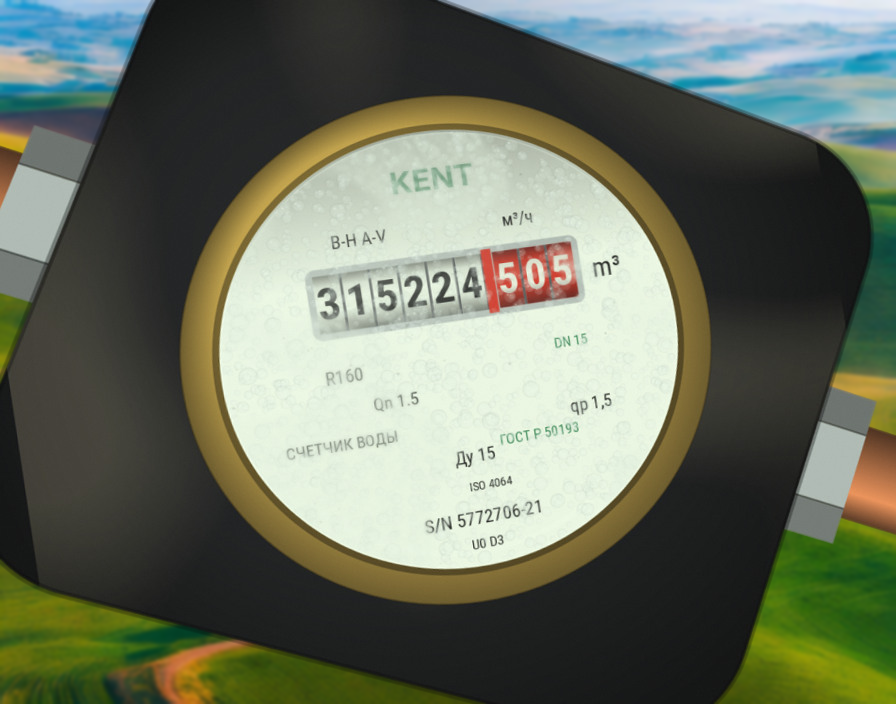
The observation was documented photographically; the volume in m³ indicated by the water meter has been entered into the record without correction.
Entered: 315224.505 m³
